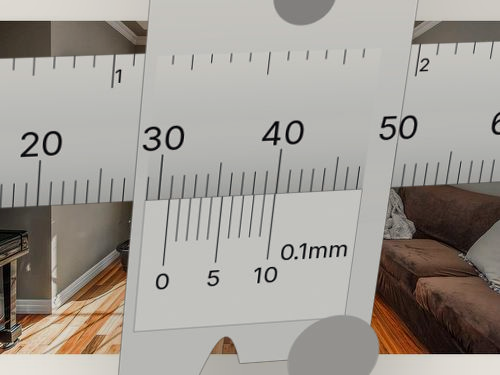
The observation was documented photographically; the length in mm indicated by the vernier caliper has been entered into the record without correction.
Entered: 30.9 mm
